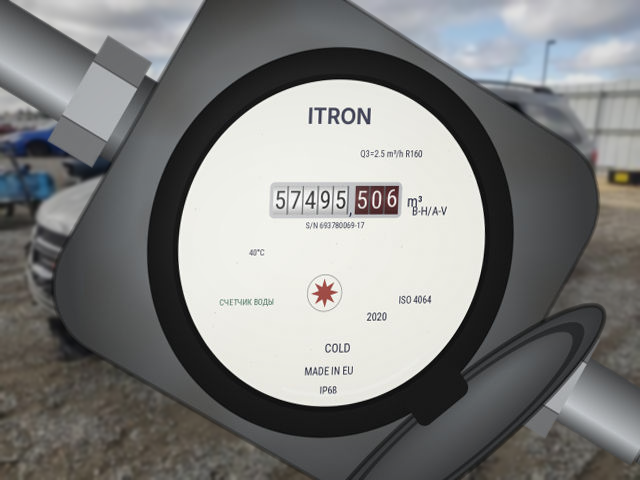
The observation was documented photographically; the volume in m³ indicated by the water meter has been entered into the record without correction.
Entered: 57495.506 m³
